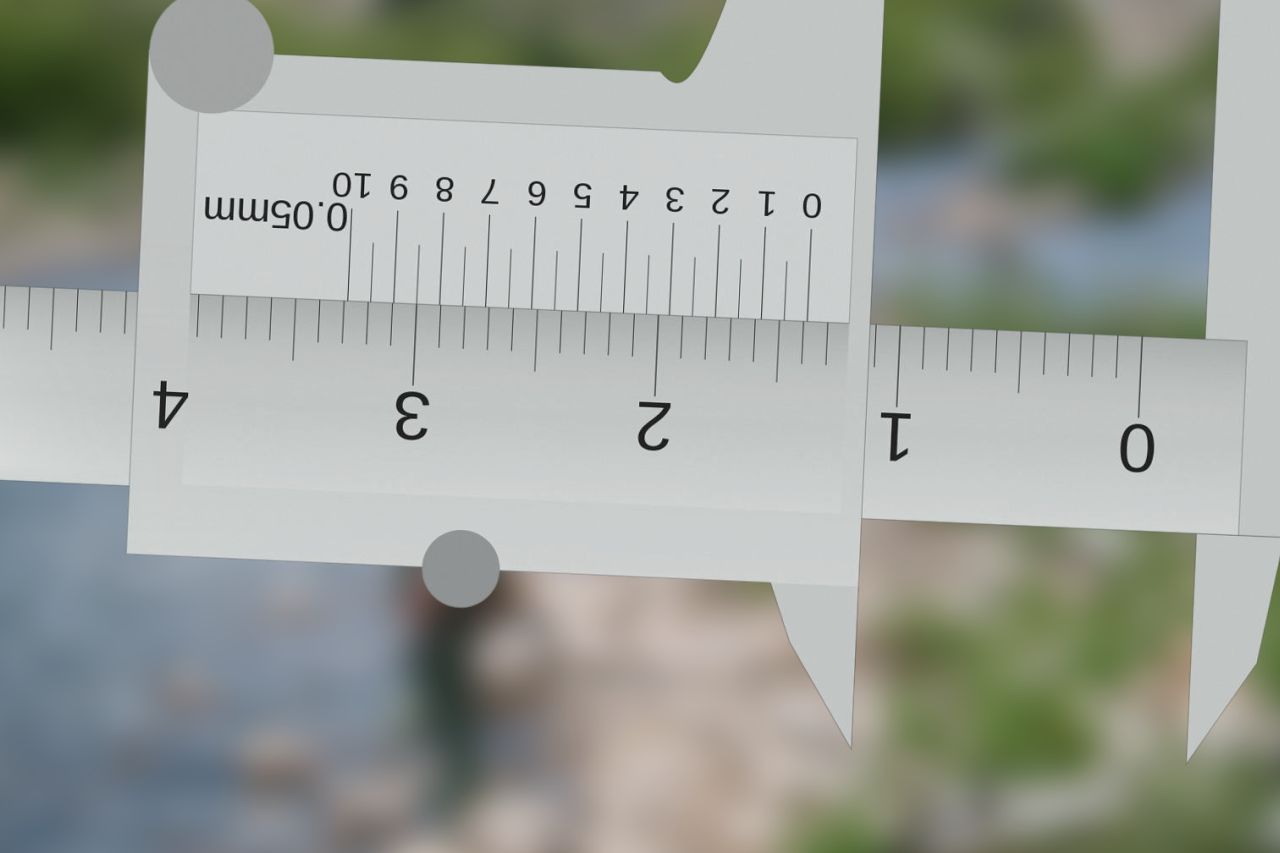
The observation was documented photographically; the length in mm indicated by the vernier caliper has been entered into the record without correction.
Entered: 13.85 mm
